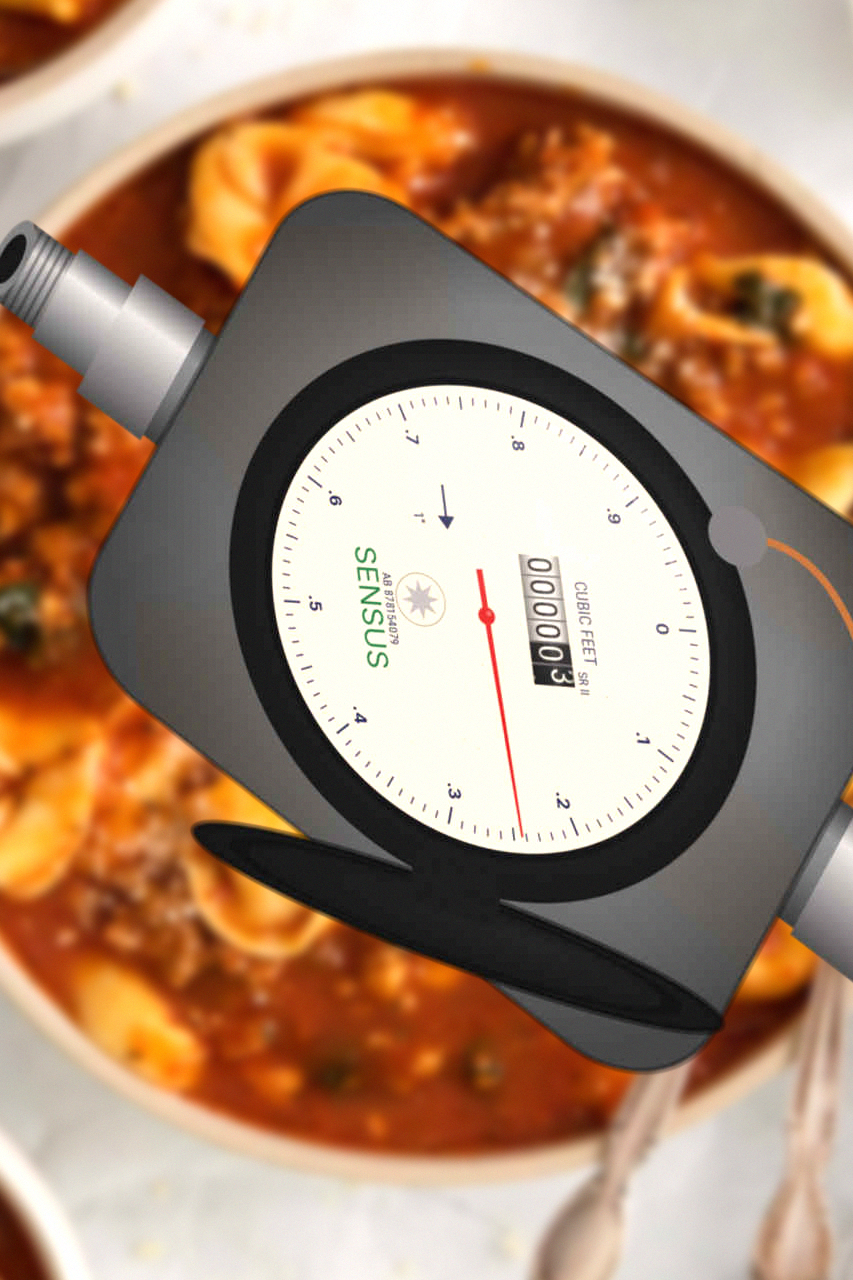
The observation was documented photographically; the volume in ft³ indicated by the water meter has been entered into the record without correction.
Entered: 3.24 ft³
